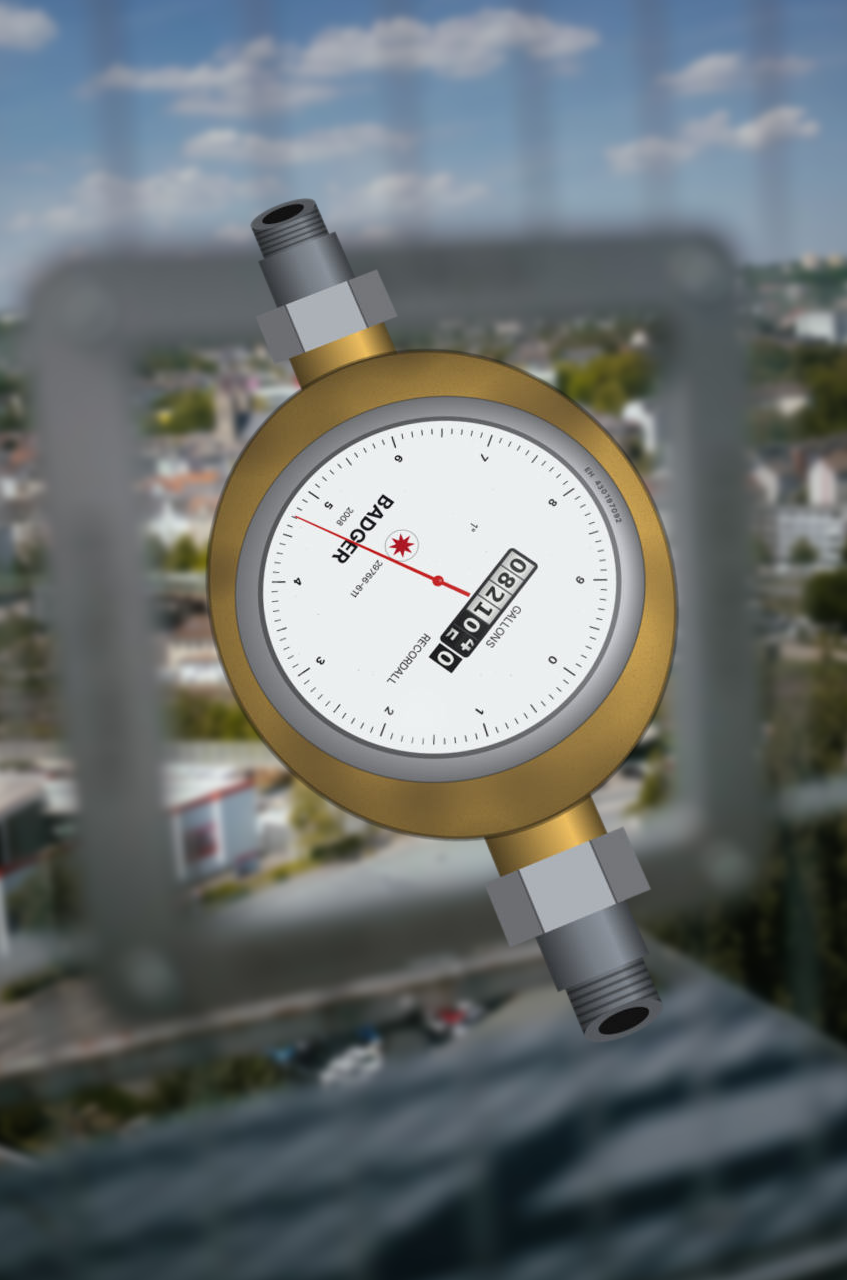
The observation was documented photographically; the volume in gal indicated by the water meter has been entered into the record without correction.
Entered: 821044.7 gal
